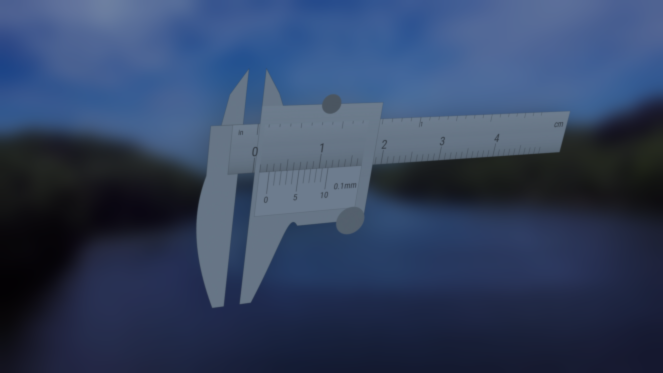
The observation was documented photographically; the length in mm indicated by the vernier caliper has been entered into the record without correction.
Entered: 2.4 mm
